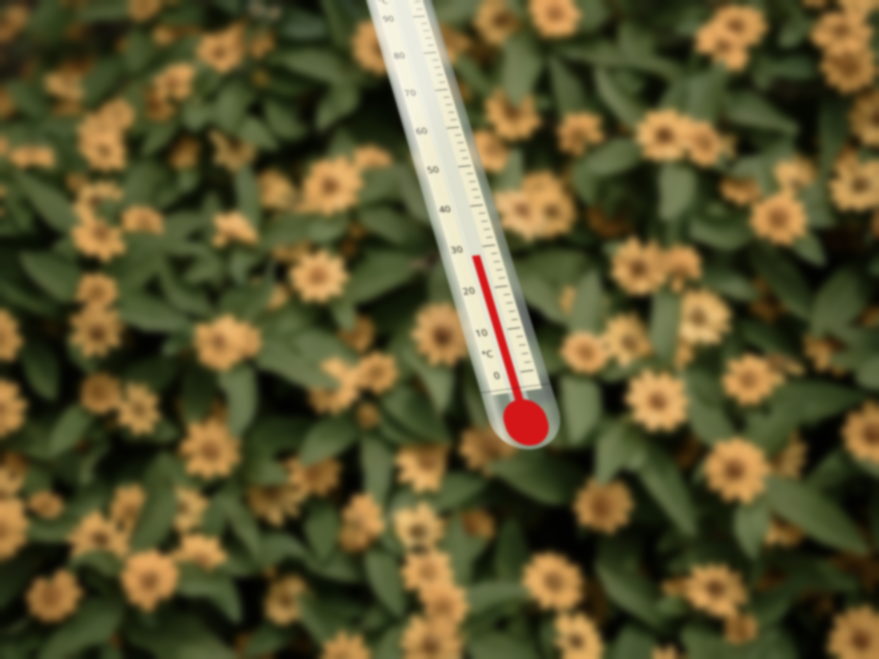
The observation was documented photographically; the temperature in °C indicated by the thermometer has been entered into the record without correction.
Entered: 28 °C
